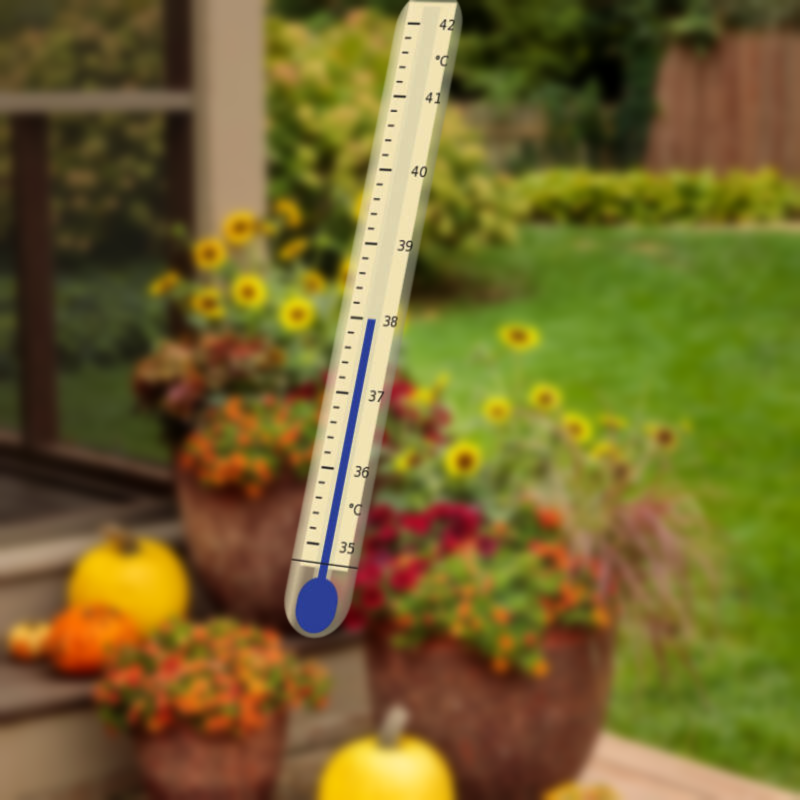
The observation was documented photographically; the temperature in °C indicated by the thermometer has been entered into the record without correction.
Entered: 38 °C
